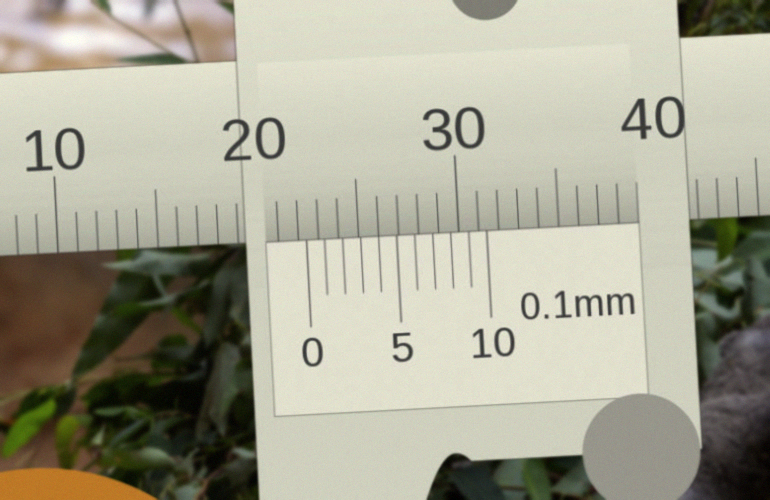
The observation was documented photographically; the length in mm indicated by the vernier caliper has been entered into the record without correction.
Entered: 22.4 mm
